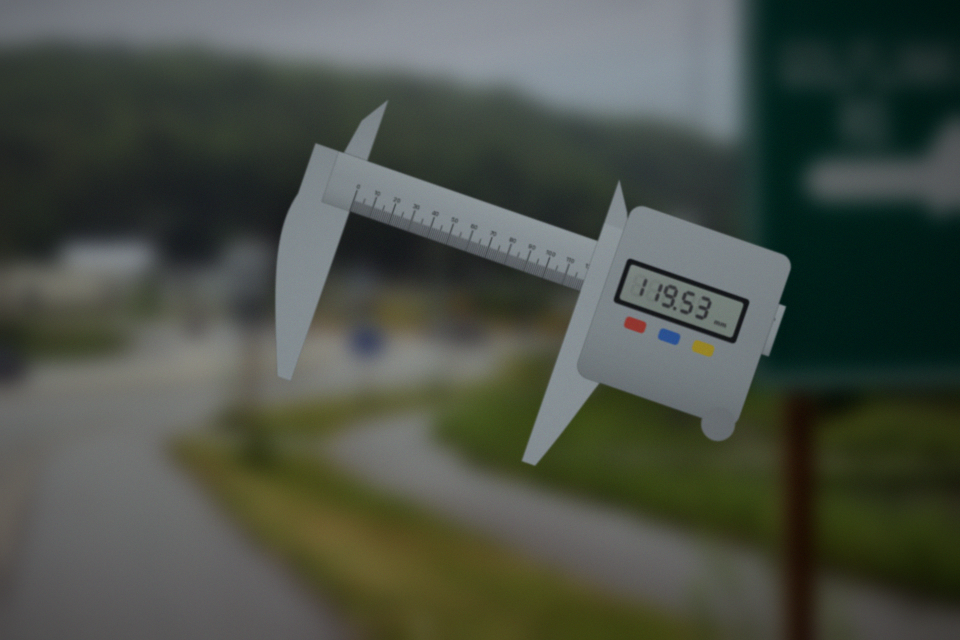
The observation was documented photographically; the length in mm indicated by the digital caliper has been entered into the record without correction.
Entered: 119.53 mm
